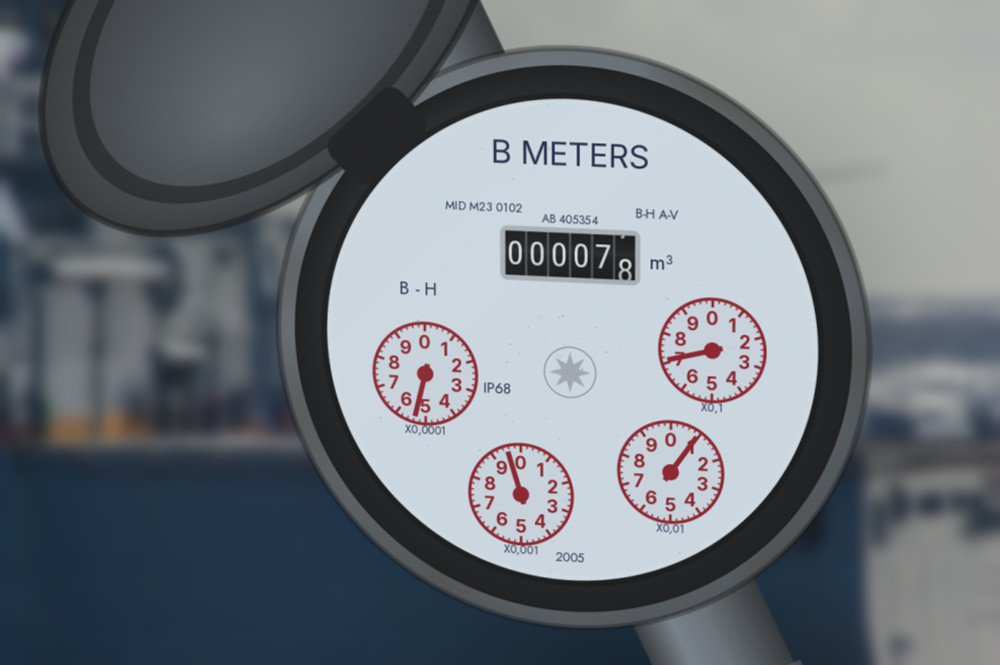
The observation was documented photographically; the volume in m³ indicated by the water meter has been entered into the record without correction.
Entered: 77.7095 m³
